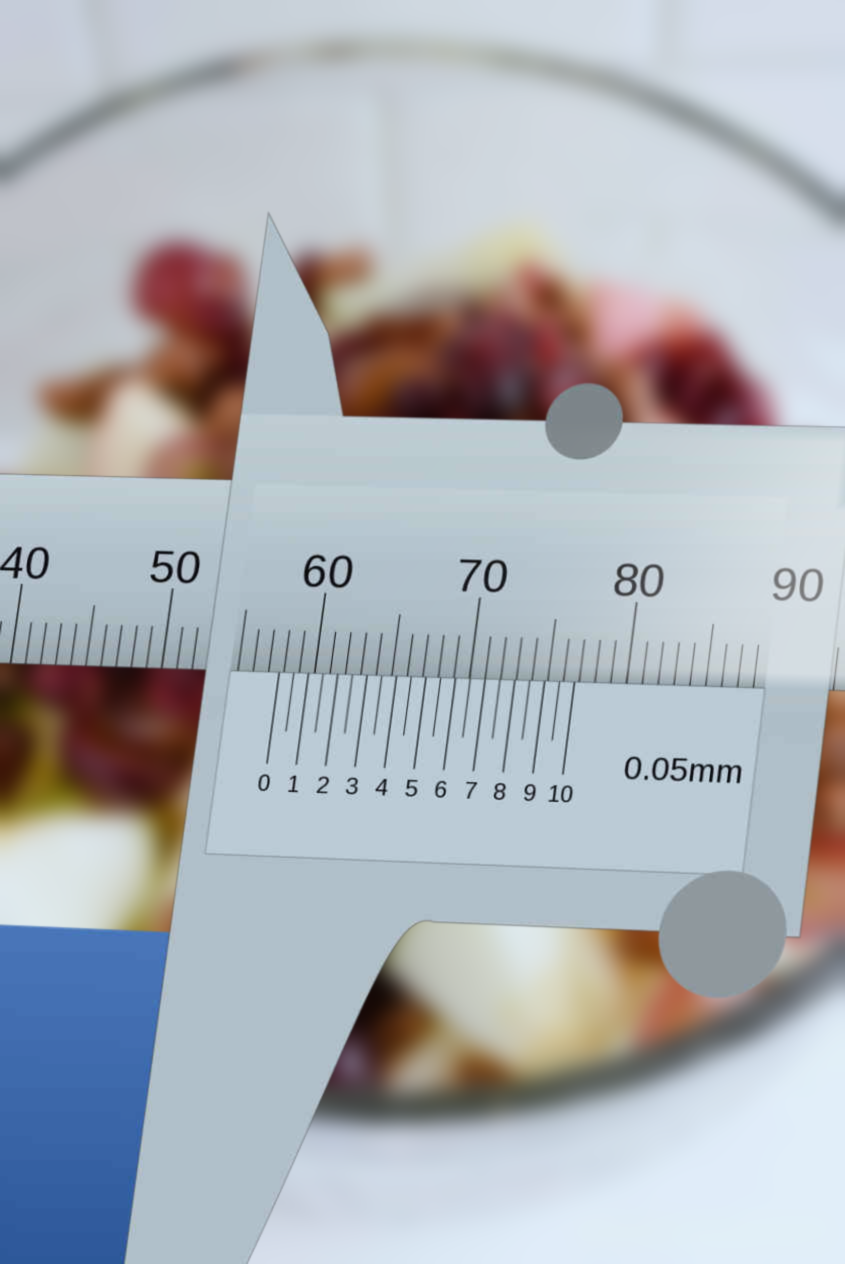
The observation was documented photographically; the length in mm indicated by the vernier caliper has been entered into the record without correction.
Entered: 57.7 mm
